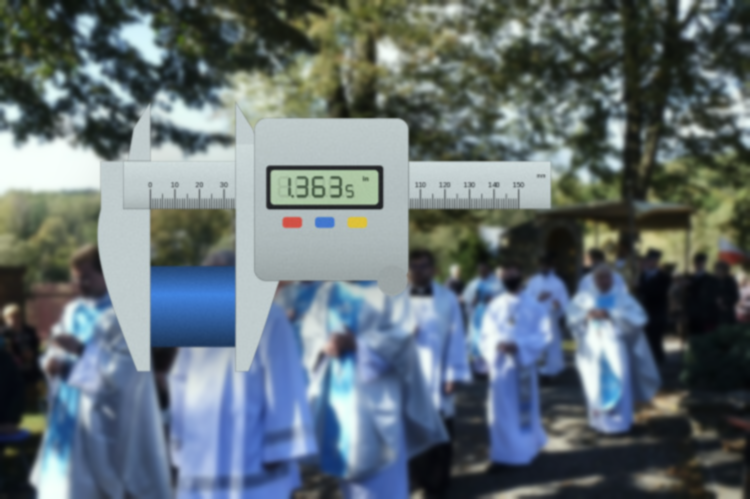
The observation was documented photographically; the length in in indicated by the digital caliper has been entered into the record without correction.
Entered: 1.3635 in
